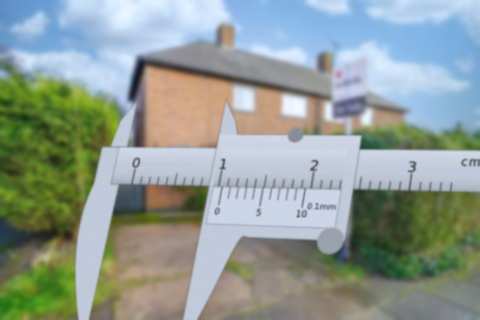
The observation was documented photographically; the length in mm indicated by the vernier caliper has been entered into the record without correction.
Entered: 10.4 mm
